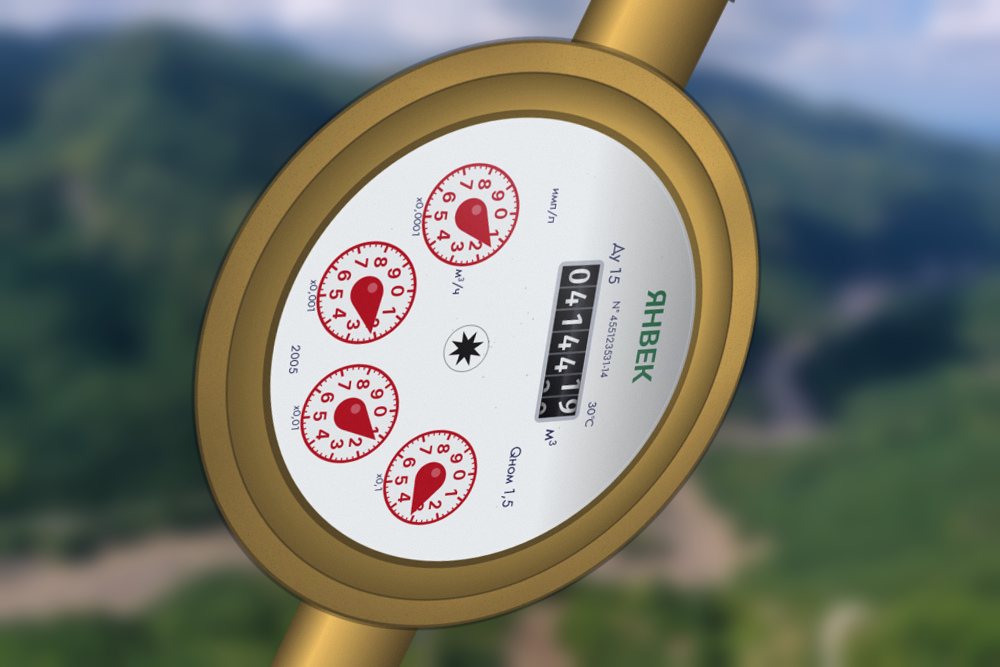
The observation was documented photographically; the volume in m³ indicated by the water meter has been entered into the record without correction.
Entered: 414419.3121 m³
